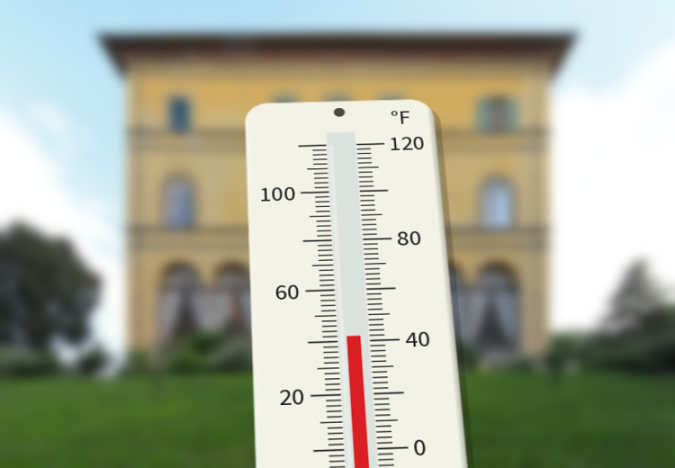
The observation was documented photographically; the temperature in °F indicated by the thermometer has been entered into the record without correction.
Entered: 42 °F
